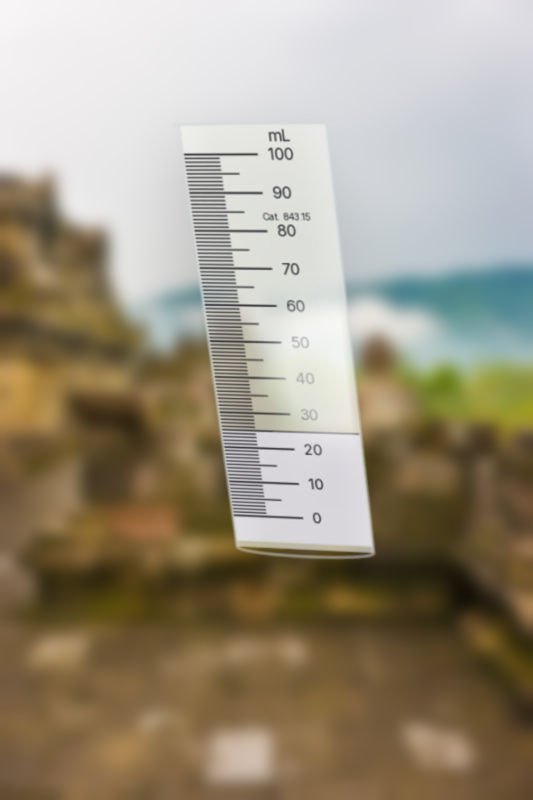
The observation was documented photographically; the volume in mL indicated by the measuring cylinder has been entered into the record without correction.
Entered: 25 mL
